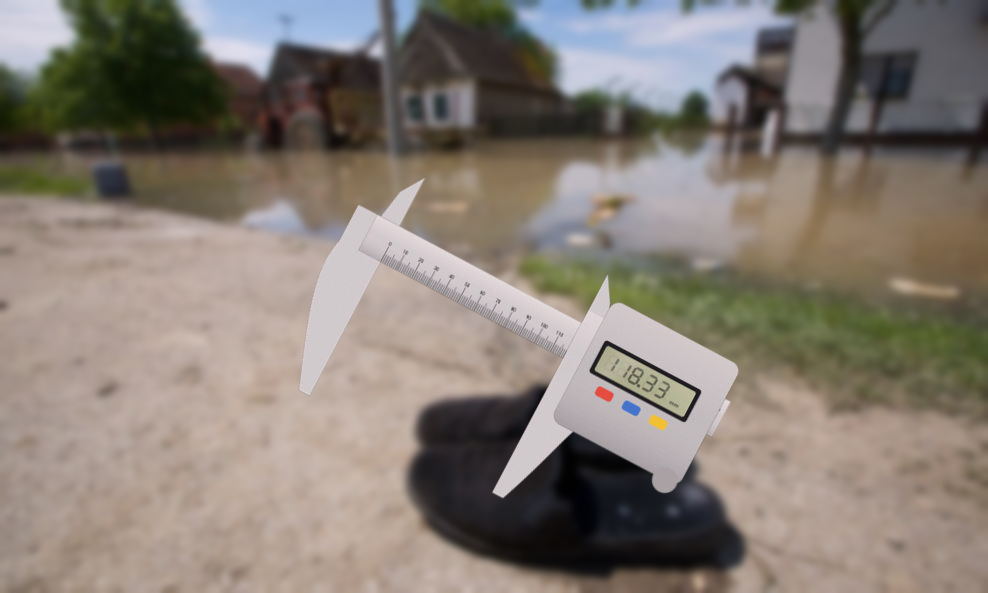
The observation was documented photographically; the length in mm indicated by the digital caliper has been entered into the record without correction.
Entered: 118.33 mm
